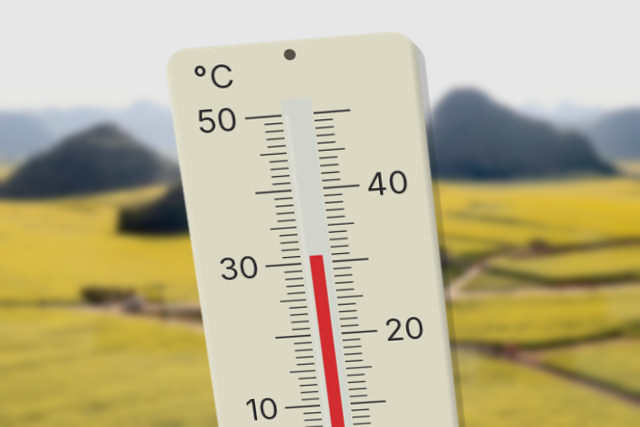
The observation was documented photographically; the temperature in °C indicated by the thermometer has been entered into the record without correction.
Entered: 31 °C
